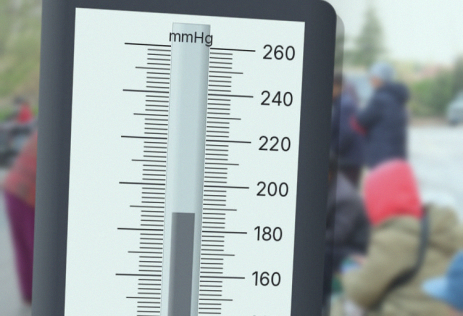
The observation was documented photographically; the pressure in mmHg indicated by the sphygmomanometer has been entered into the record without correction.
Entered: 188 mmHg
